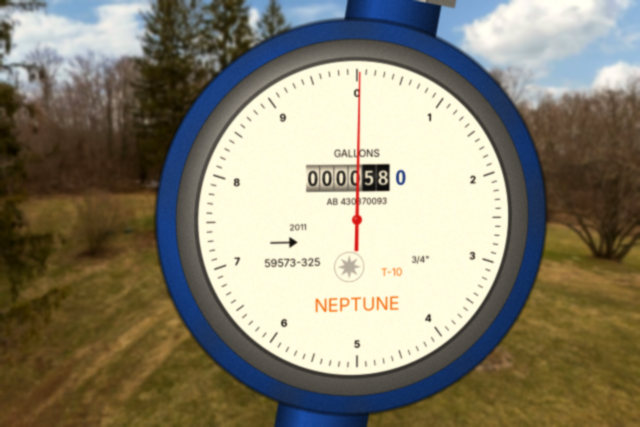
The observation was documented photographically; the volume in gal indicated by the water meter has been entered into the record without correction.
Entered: 580.0 gal
